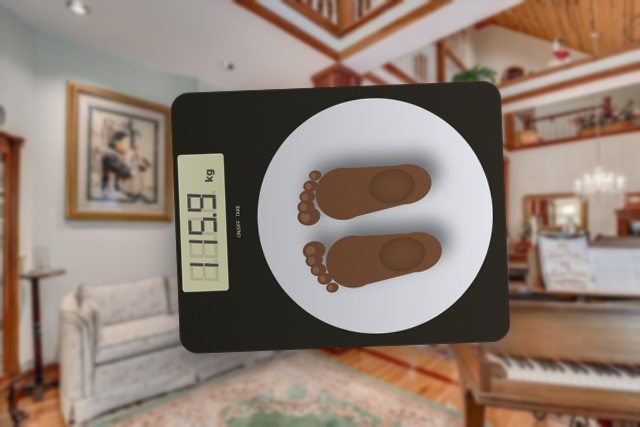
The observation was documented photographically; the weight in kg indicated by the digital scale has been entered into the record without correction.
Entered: 115.9 kg
